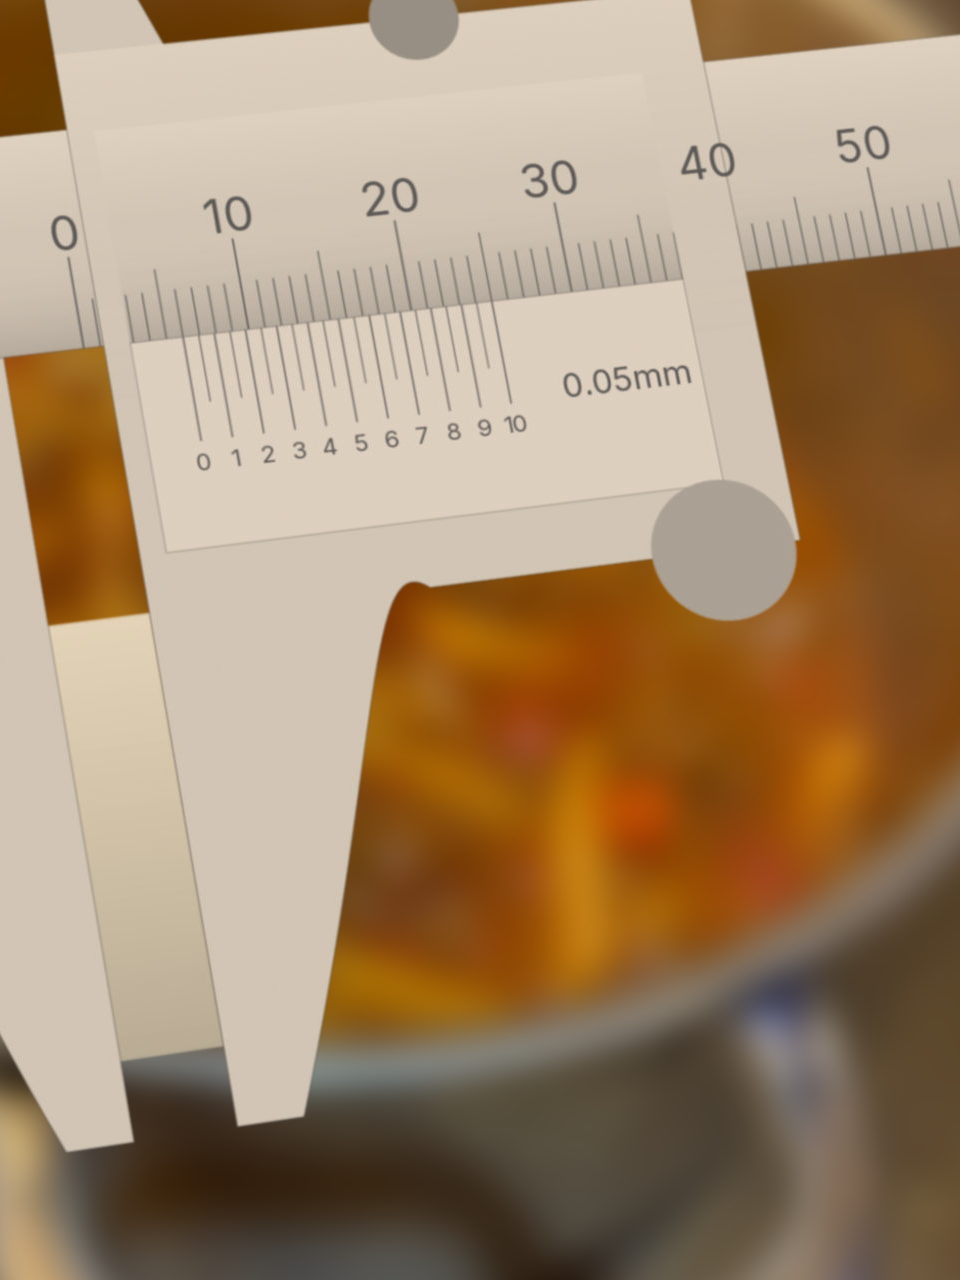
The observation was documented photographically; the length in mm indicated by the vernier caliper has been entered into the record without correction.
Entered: 6.0 mm
